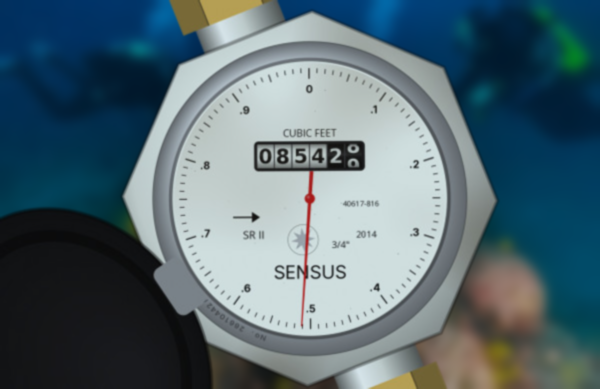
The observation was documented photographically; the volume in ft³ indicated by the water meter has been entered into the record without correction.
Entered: 85428.51 ft³
